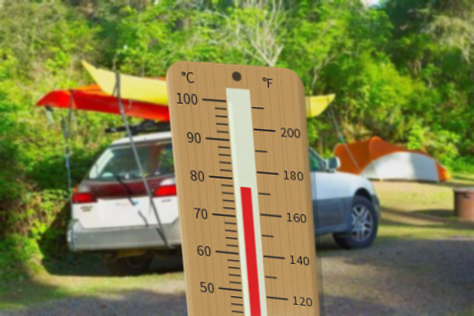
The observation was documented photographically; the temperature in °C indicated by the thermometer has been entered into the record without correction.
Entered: 78 °C
